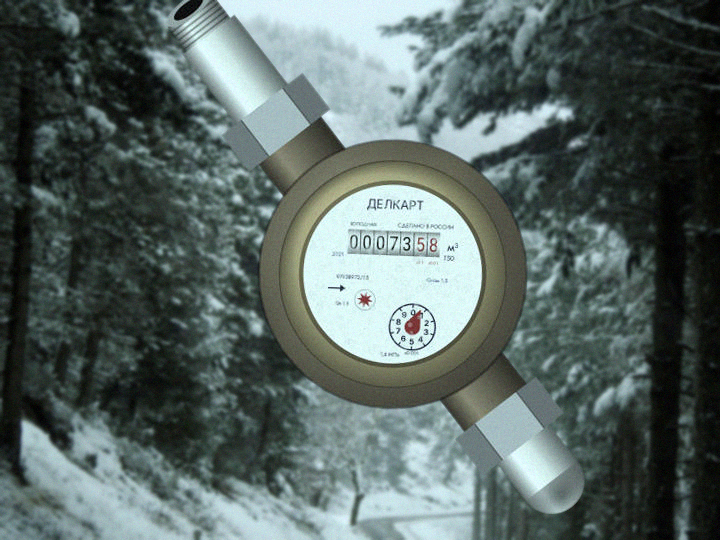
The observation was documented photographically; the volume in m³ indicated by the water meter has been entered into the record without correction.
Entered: 73.580 m³
